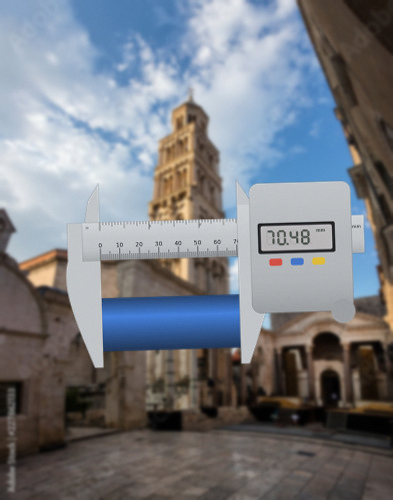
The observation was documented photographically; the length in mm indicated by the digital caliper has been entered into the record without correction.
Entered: 70.48 mm
